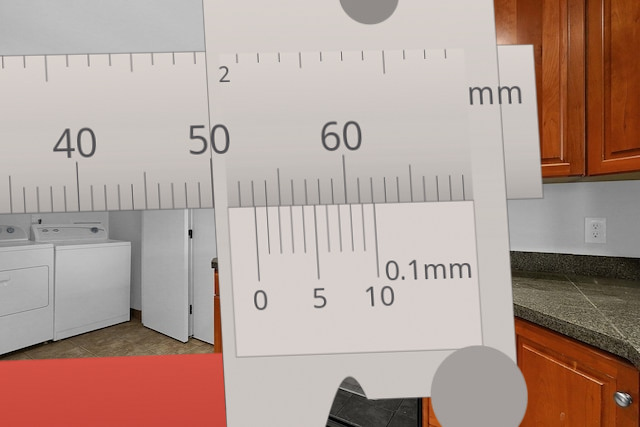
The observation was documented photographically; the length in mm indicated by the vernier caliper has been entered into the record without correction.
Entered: 53.1 mm
